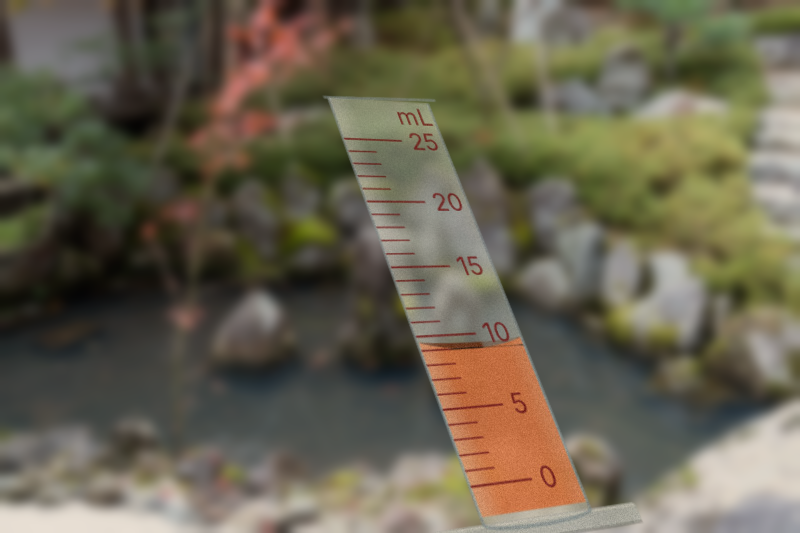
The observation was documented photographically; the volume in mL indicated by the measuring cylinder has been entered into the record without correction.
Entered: 9 mL
